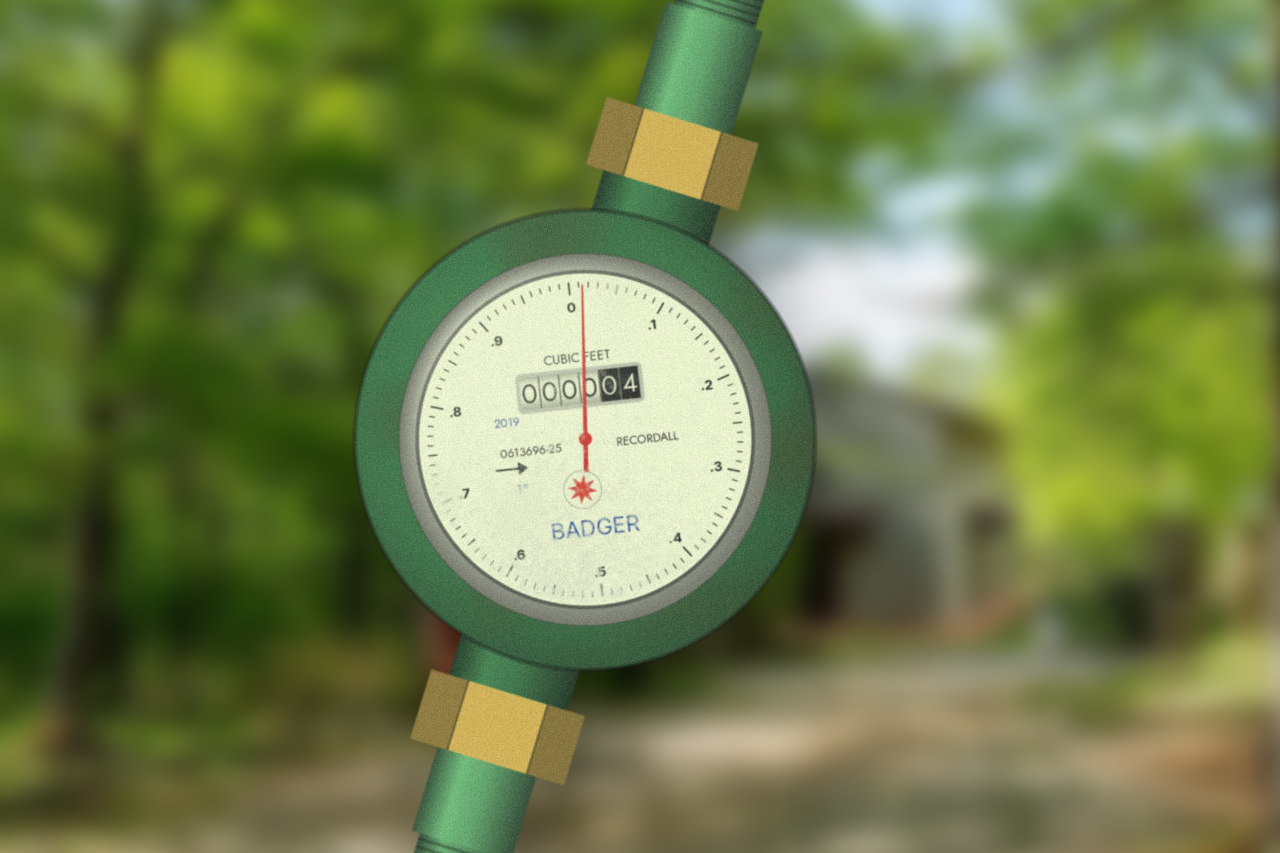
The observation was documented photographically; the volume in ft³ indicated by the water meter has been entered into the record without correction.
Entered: 4.01 ft³
